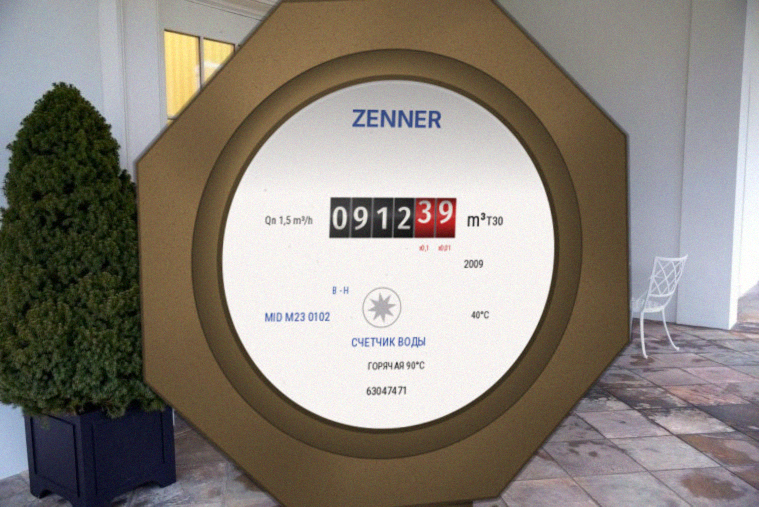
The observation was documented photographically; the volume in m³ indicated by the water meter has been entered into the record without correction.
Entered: 912.39 m³
